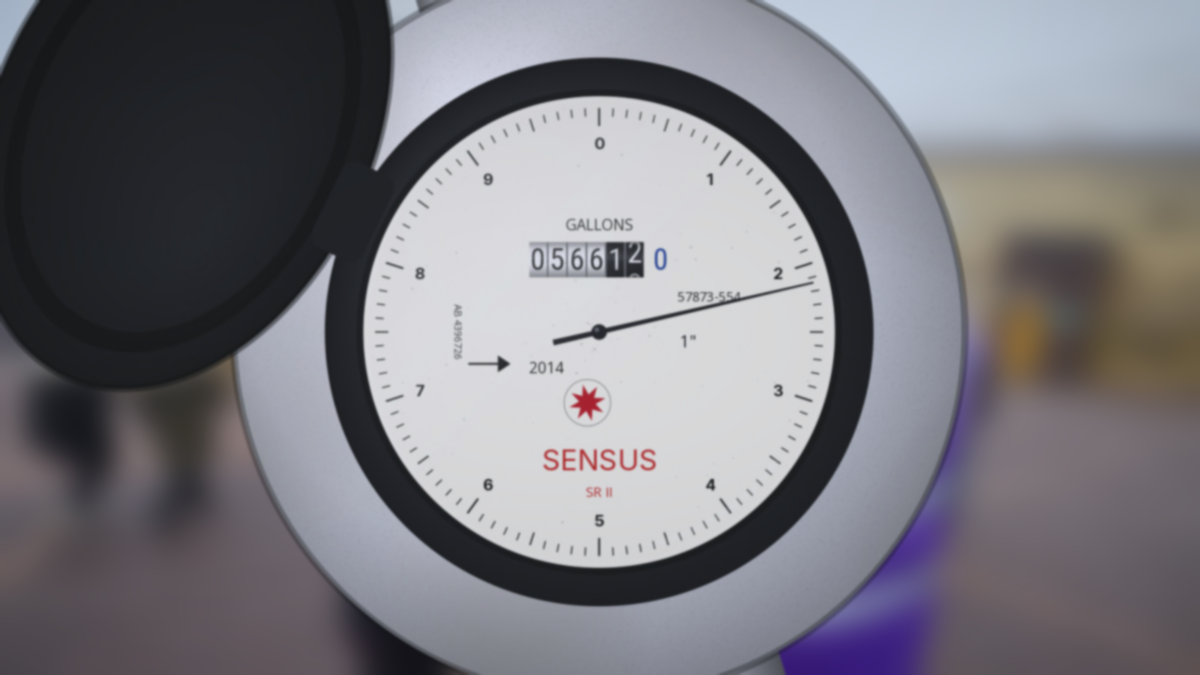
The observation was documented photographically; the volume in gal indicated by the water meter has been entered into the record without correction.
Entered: 566122.1 gal
